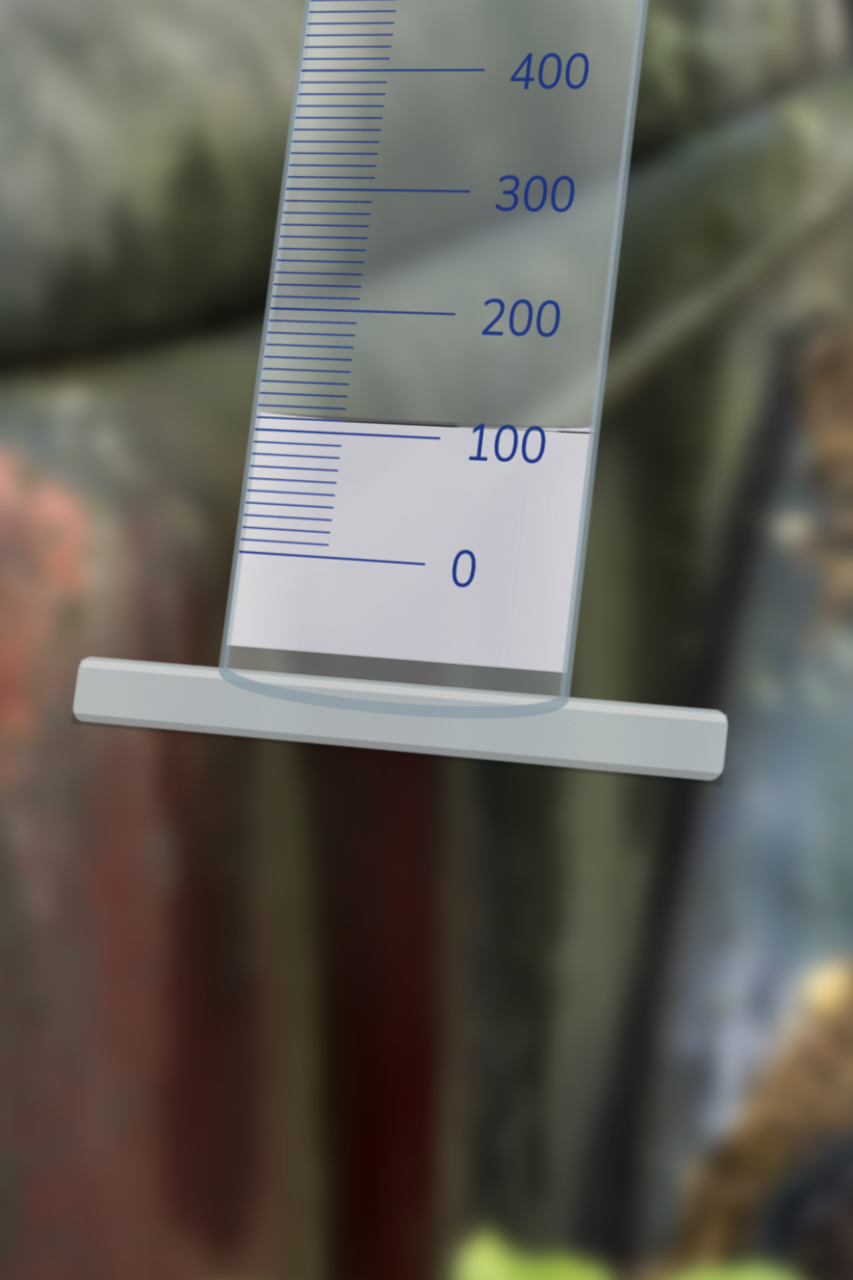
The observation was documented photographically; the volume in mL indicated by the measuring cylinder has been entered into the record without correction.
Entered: 110 mL
